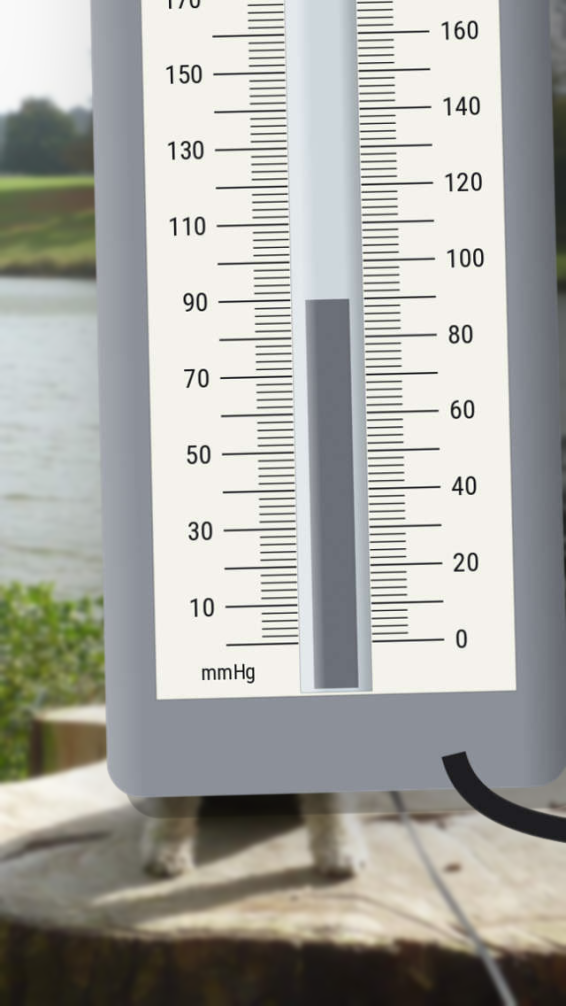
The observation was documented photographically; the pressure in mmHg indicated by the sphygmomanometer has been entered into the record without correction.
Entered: 90 mmHg
